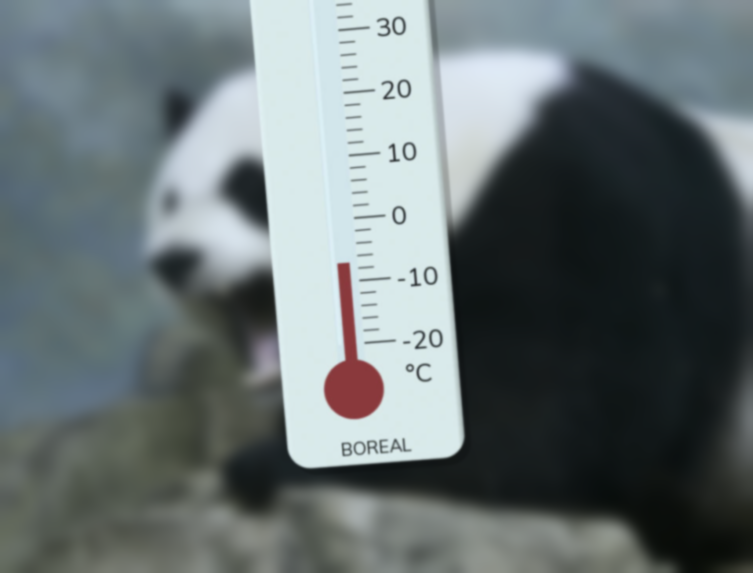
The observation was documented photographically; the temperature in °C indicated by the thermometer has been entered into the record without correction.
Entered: -7 °C
